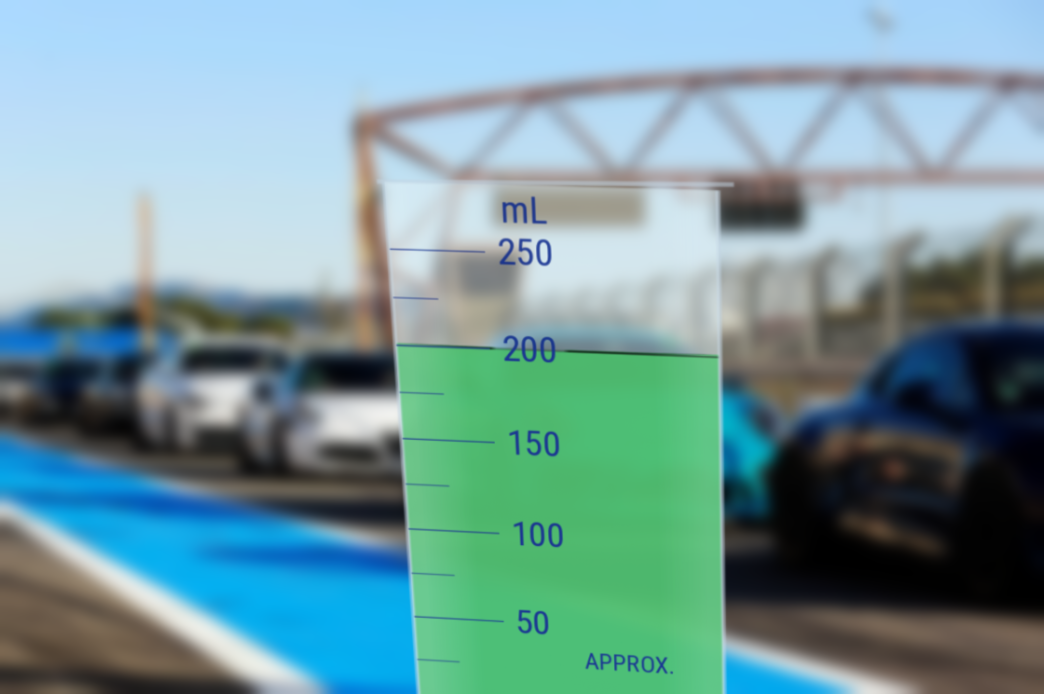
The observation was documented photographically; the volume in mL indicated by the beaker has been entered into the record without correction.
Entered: 200 mL
